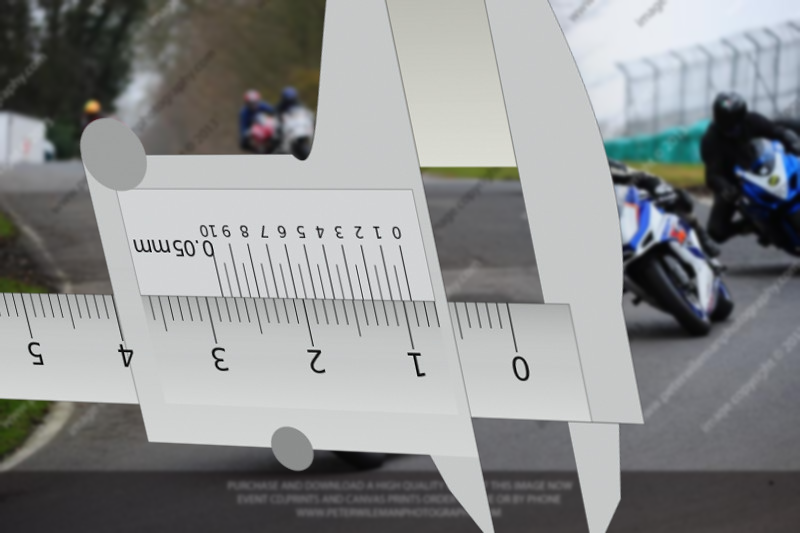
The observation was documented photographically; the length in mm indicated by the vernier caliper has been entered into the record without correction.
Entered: 9.2 mm
